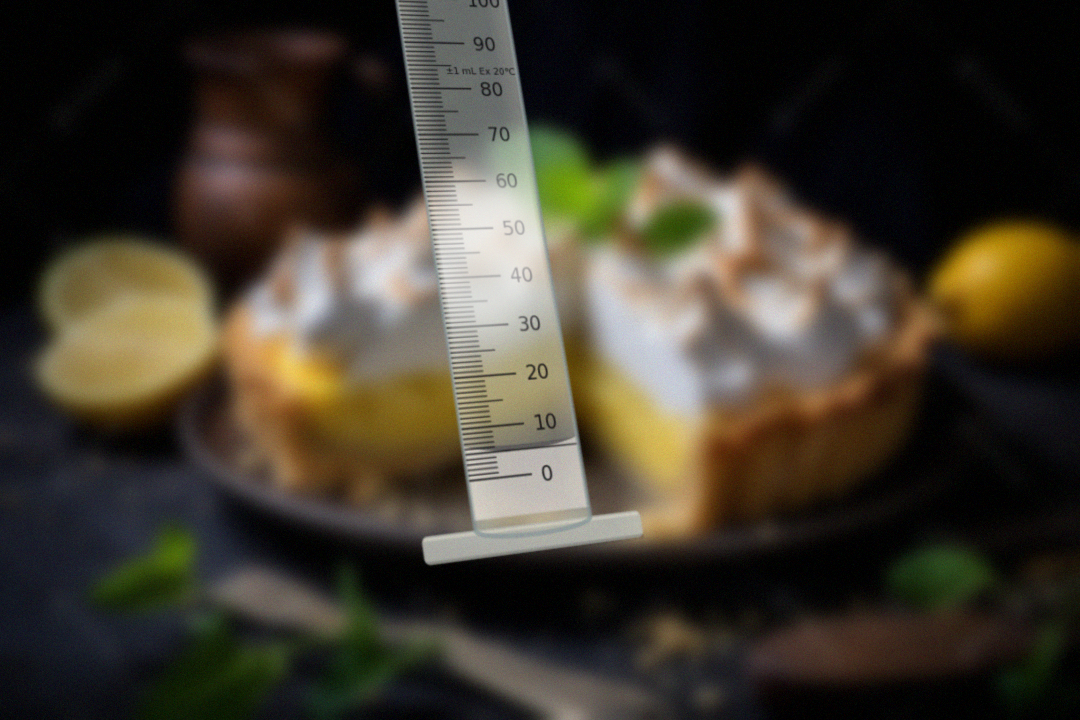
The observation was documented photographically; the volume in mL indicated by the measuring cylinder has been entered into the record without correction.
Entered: 5 mL
